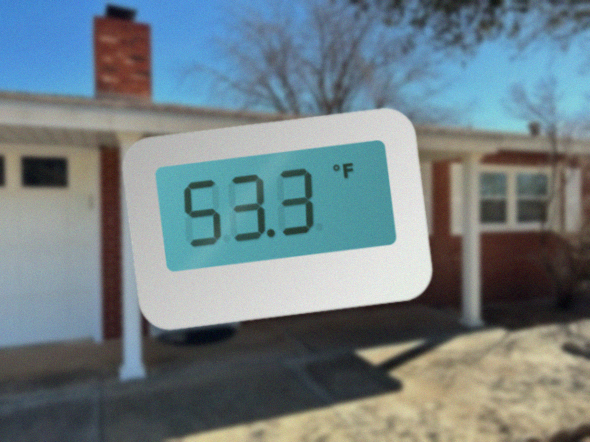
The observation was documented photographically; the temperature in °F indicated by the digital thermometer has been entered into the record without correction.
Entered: 53.3 °F
